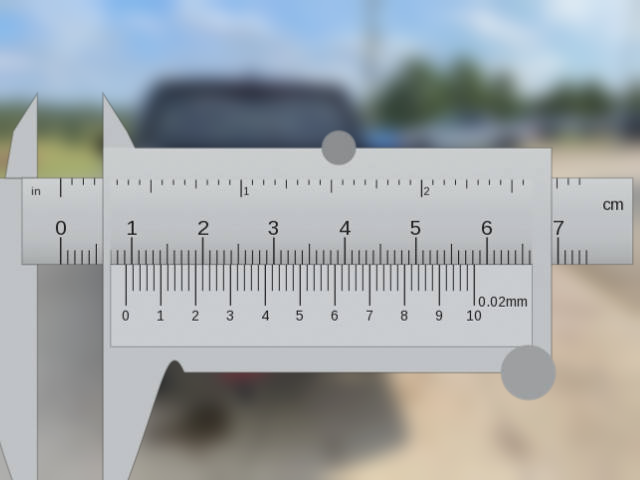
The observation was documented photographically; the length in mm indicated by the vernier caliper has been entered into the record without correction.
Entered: 9.2 mm
